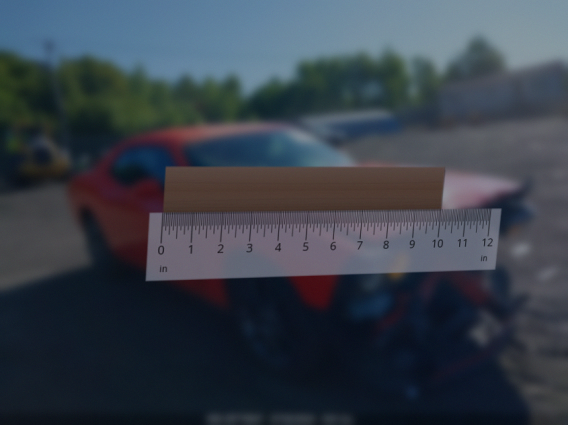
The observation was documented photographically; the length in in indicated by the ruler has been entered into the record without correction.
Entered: 10 in
